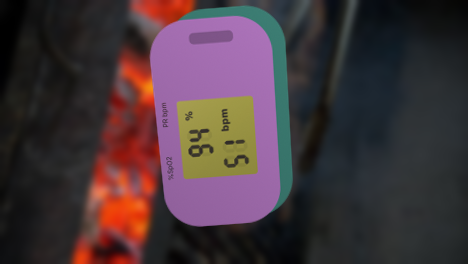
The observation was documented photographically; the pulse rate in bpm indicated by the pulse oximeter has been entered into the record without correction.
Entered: 51 bpm
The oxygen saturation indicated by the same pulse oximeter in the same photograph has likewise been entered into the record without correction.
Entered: 94 %
